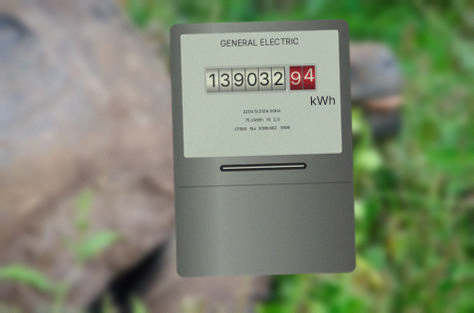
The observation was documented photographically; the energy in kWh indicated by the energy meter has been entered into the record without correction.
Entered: 139032.94 kWh
